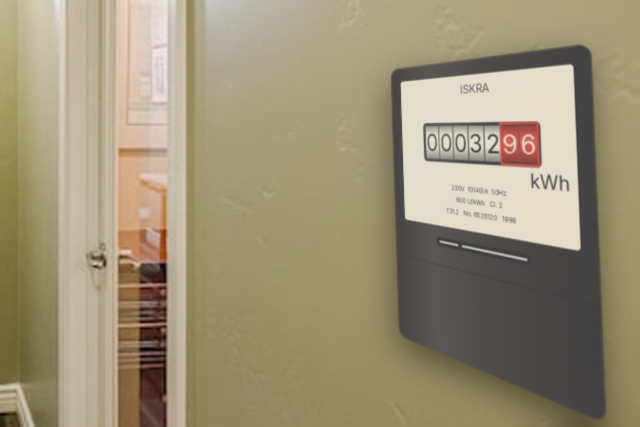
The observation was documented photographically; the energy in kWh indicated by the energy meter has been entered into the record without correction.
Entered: 32.96 kWh
